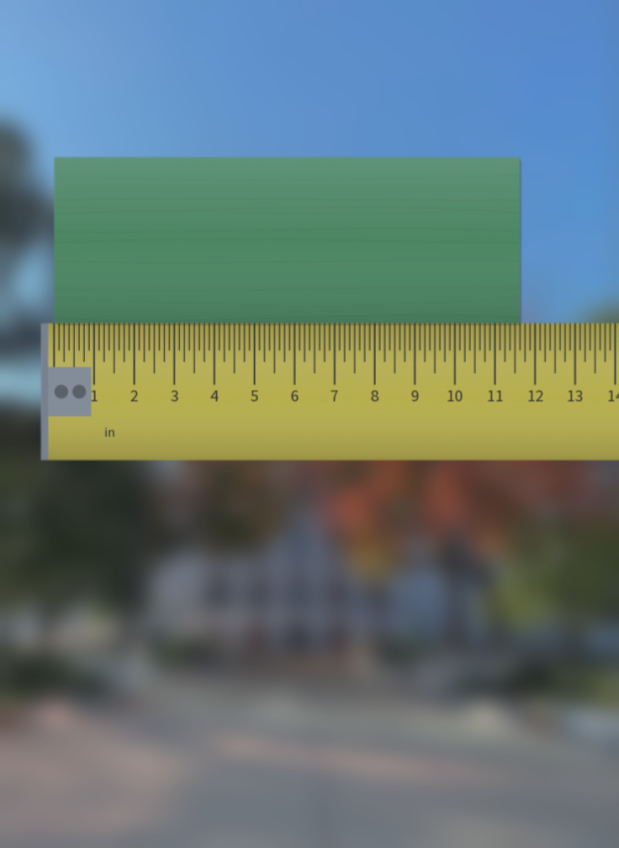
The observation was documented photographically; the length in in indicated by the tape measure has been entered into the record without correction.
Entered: 11.625 in
